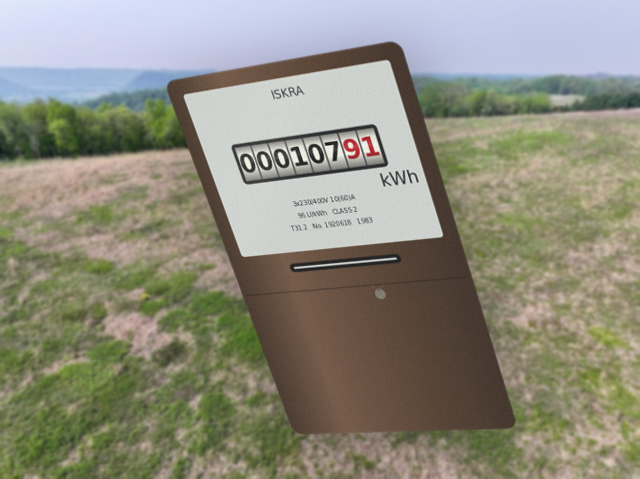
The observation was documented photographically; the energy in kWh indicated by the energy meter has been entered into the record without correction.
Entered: 107.91 kWh
